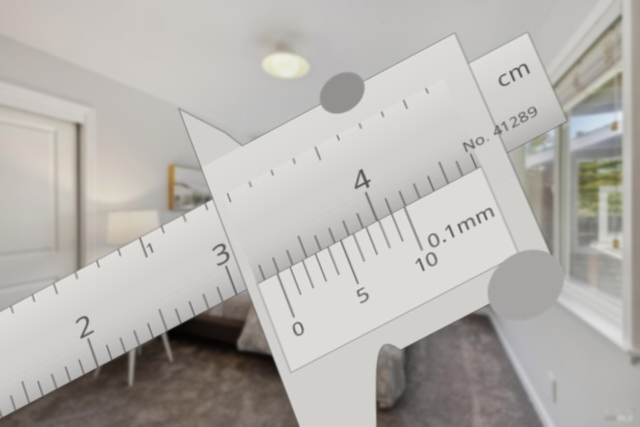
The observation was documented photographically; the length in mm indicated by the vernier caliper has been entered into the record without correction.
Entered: 32.9 mm
